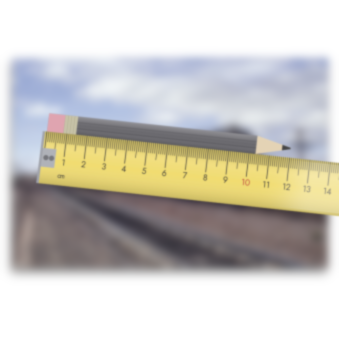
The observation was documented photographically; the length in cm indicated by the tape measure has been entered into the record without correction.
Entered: 12 cm
